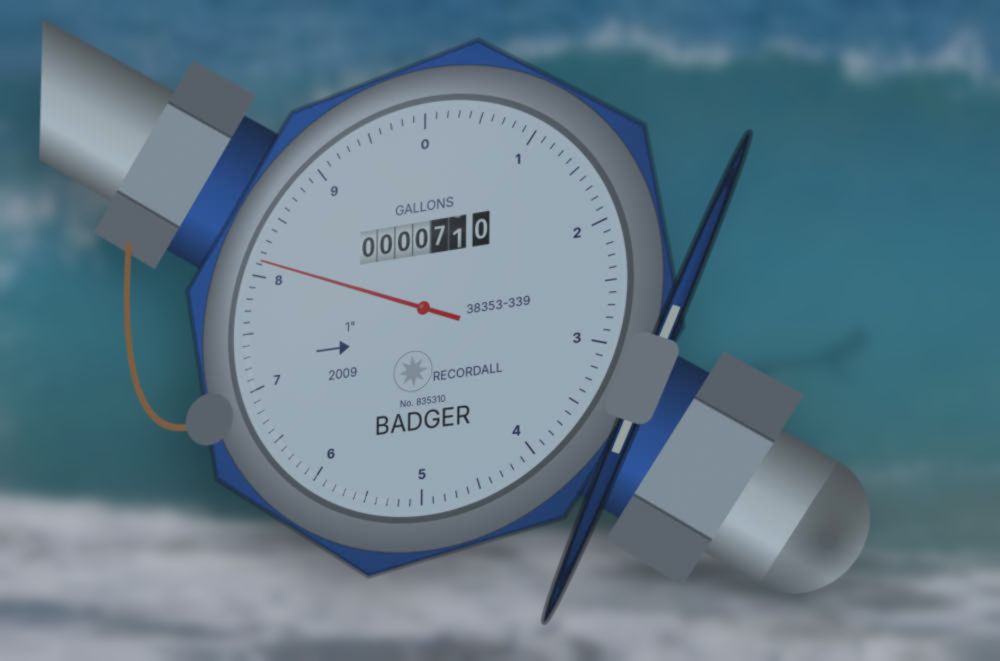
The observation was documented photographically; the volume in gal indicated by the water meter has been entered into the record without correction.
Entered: 708.1 gal
